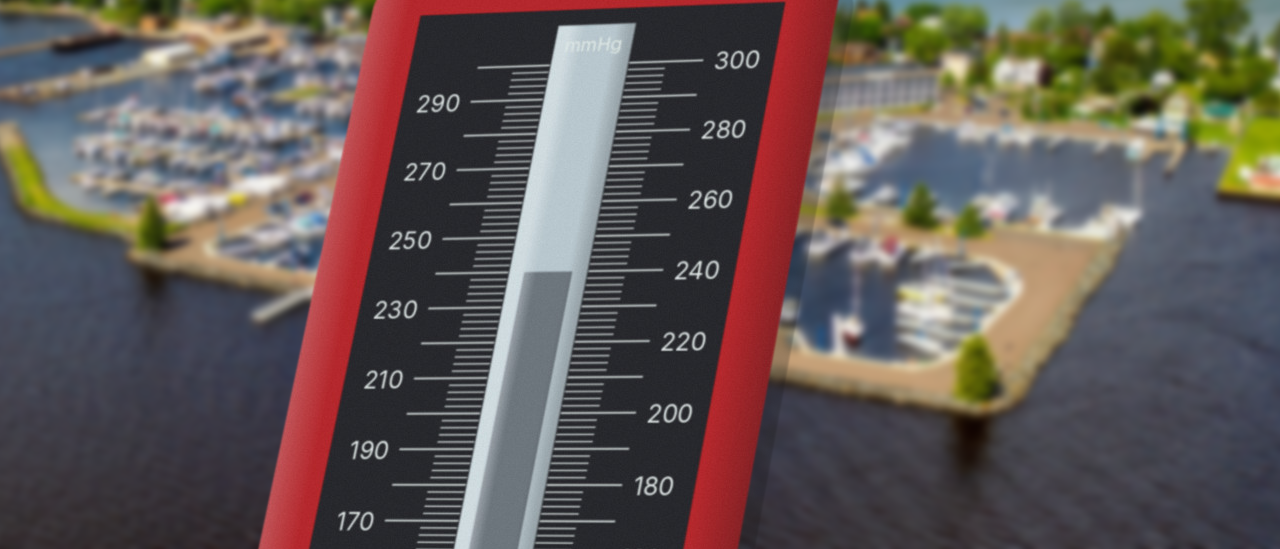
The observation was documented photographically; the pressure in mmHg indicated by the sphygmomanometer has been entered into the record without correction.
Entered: 240 mmHg
